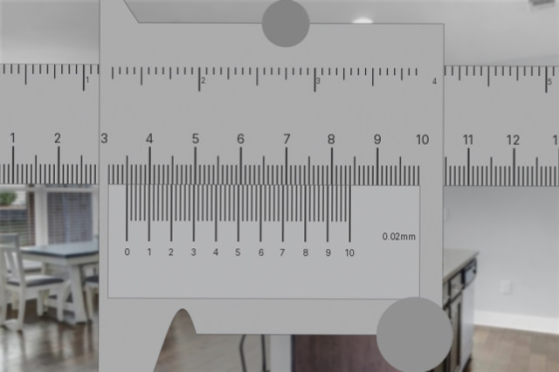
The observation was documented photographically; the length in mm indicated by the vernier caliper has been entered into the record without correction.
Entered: 35.0 mm
